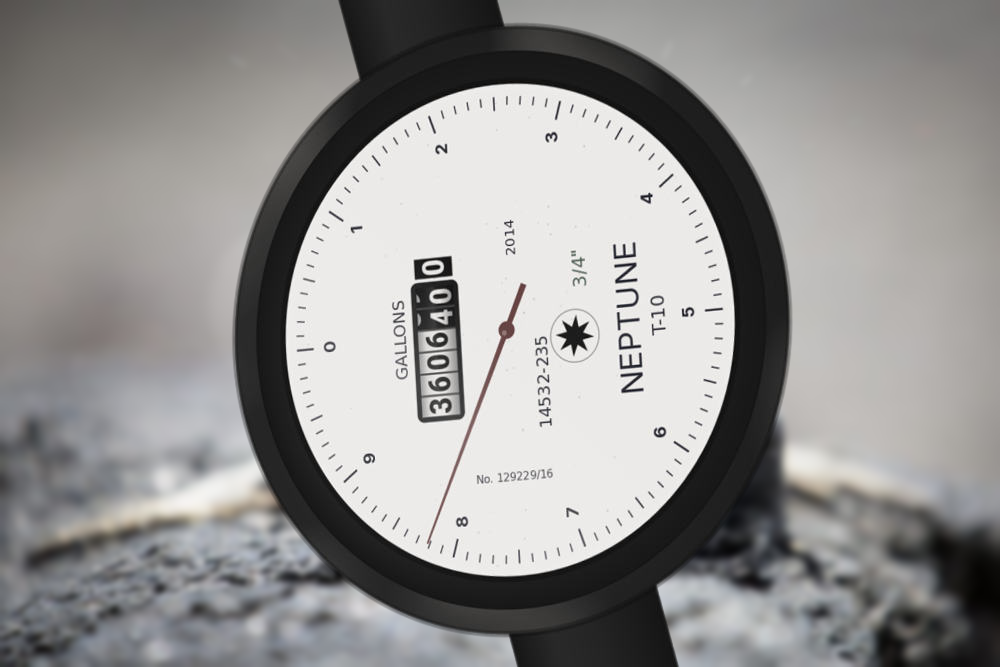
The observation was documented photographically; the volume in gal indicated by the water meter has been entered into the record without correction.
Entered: 3606398.2 gal
